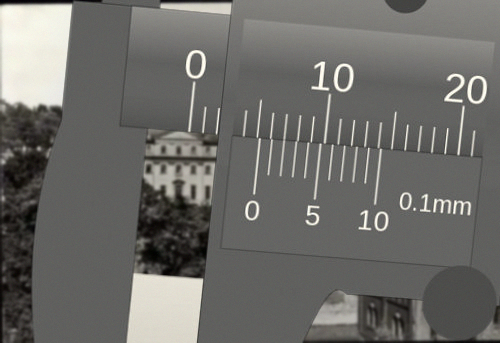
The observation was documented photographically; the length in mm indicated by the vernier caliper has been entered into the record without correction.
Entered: 5.2 mm
